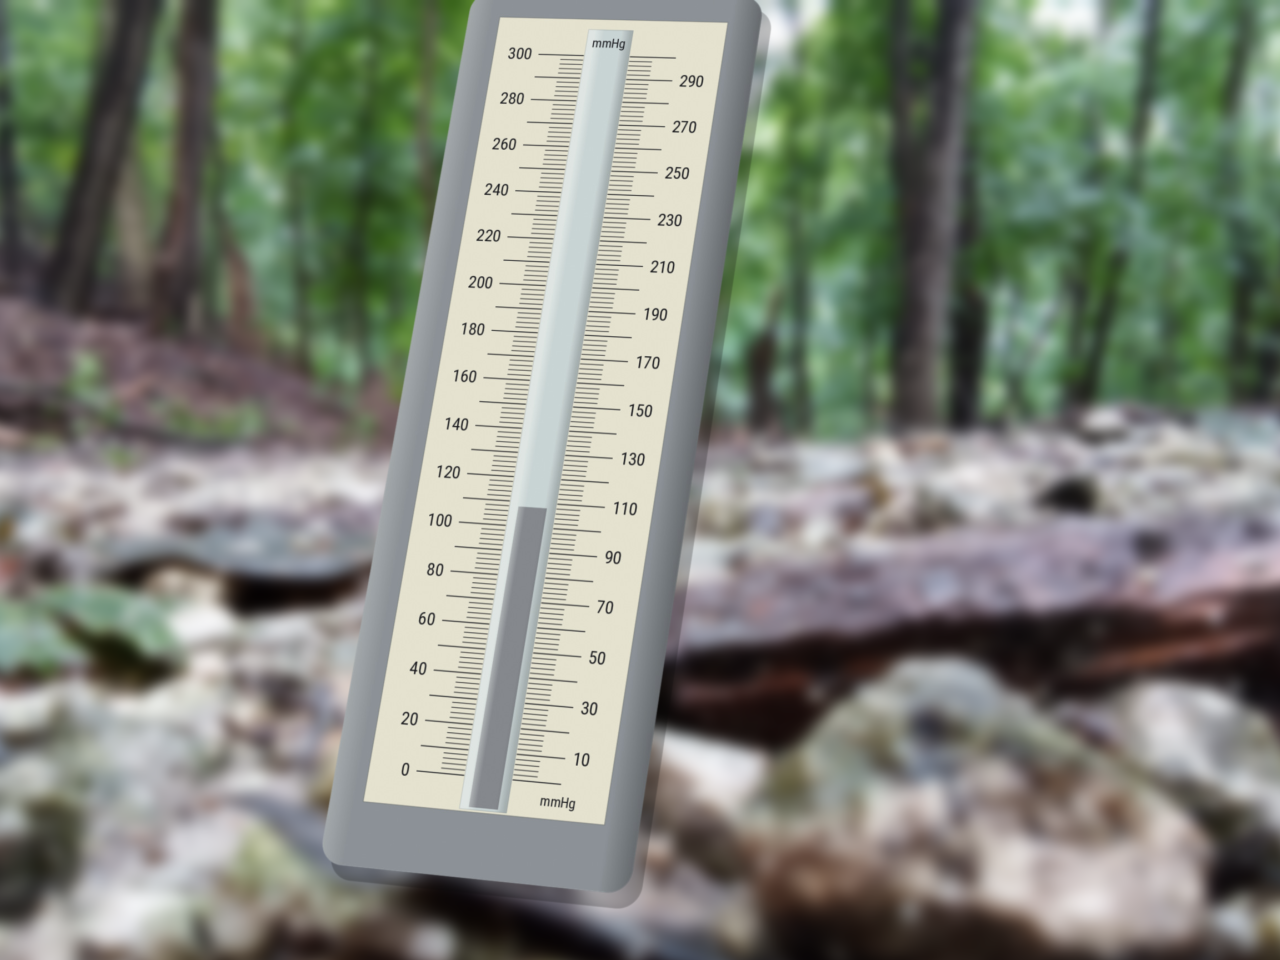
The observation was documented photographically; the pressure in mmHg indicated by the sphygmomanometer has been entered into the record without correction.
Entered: 108 mmHg
